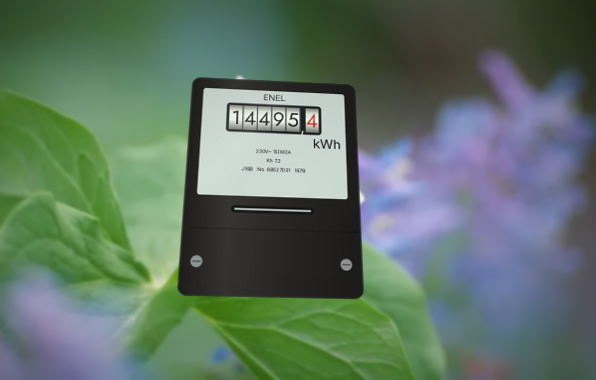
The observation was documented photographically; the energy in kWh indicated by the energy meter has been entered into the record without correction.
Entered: 14495.4 kWh
